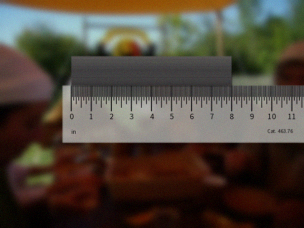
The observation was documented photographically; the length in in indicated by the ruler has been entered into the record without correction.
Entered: 8 in
